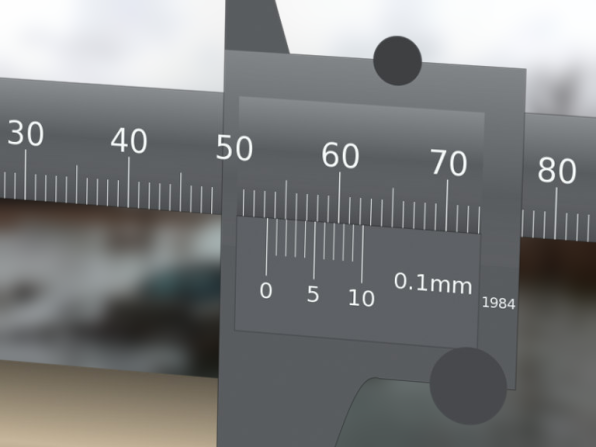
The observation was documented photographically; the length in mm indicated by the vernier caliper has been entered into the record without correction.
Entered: 53.3 mm
